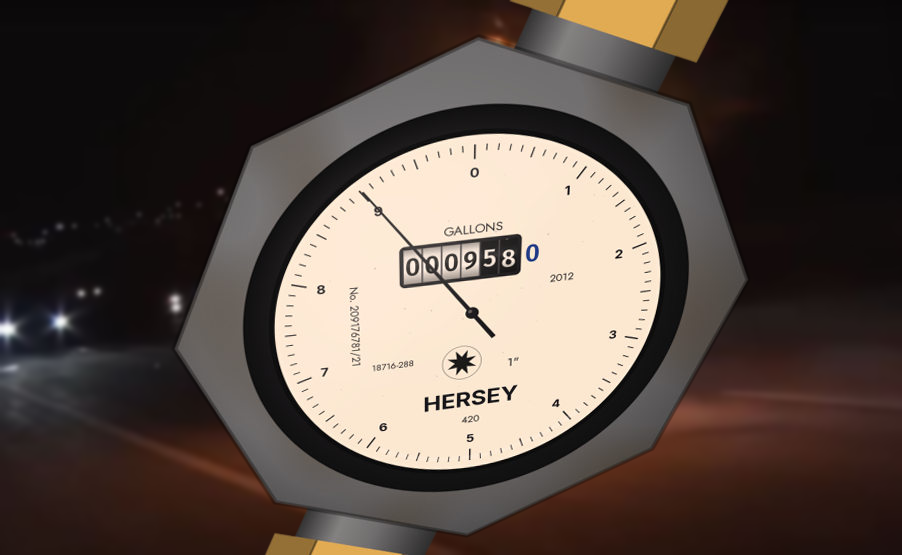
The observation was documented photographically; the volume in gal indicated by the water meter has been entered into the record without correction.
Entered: 9579.0 gal
